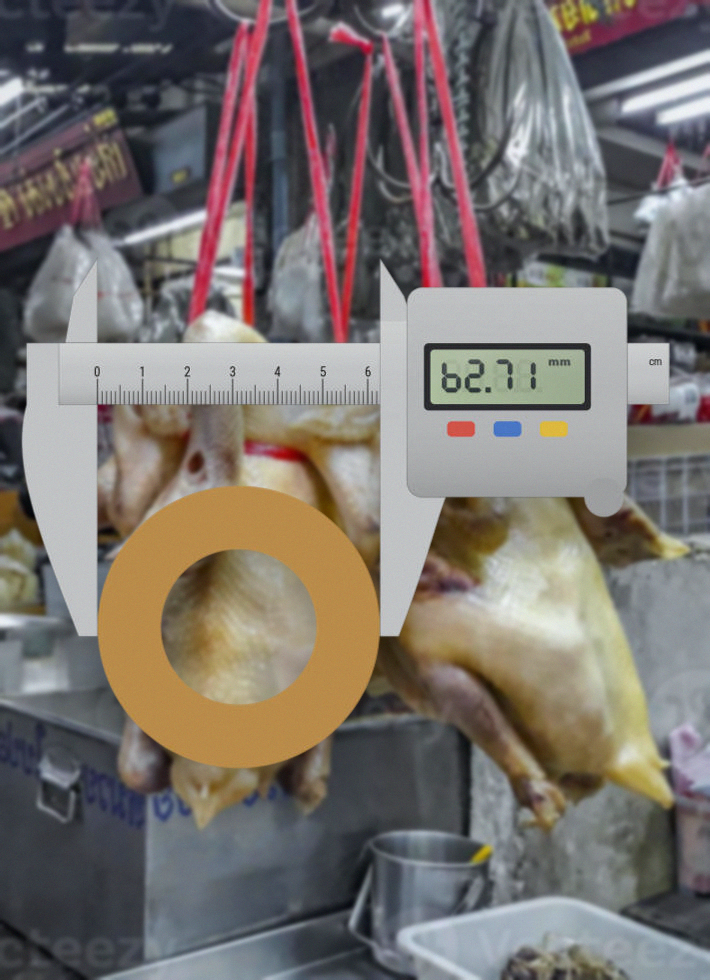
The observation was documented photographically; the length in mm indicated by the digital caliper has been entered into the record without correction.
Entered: 62.71 mm
